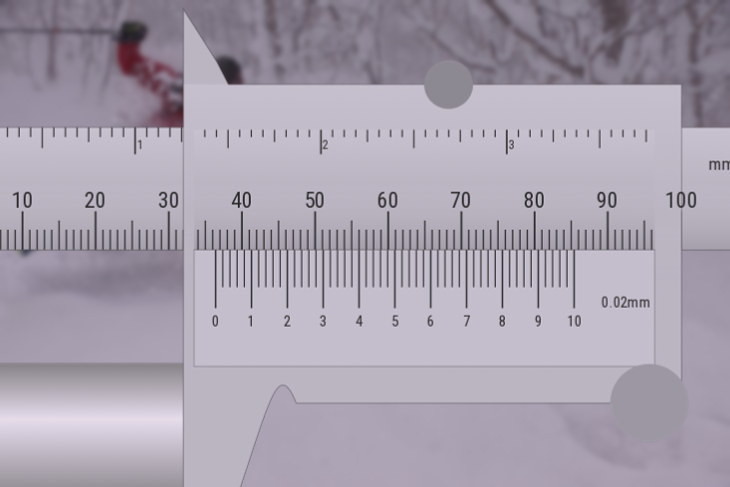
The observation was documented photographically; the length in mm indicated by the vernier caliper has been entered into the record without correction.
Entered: 36.4 mm
